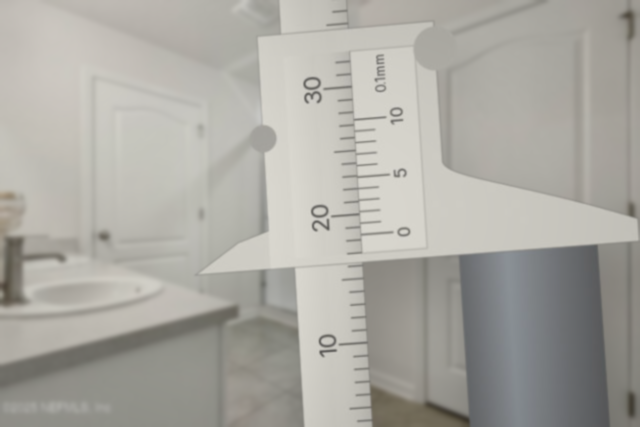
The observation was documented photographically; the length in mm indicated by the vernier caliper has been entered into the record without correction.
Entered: 18.4 mm
